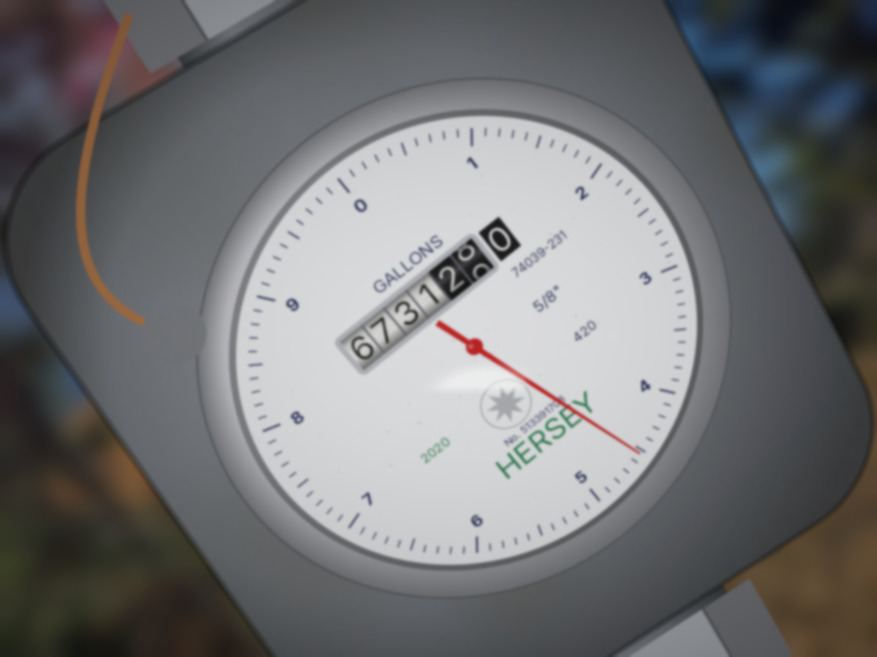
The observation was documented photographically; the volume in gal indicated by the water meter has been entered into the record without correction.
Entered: 6731284.5 gal
